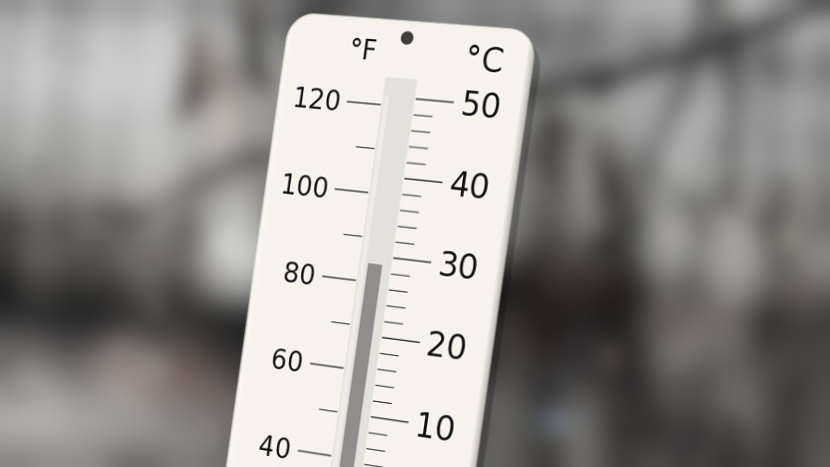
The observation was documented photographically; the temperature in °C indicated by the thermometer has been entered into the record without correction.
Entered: 29 °C
